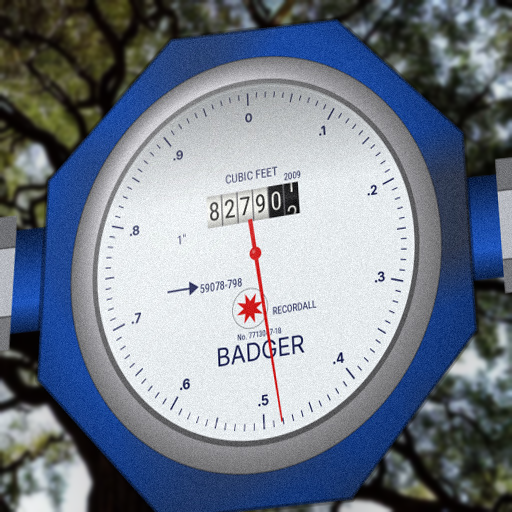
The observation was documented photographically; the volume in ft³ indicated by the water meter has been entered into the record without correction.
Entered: 827901.48 ft³
